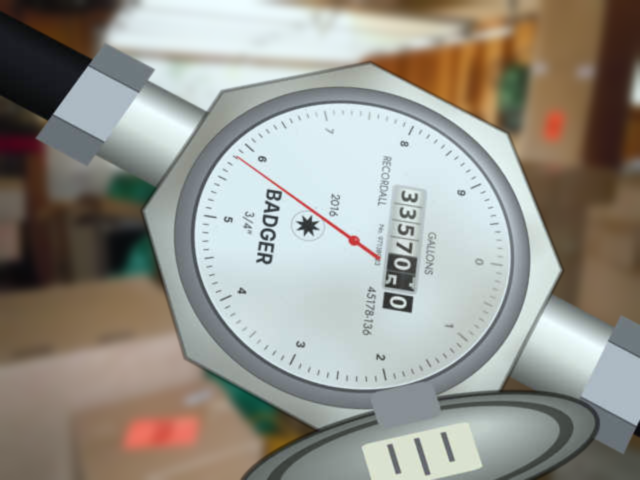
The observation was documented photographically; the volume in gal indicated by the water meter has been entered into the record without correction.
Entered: 3357045.8 gal
